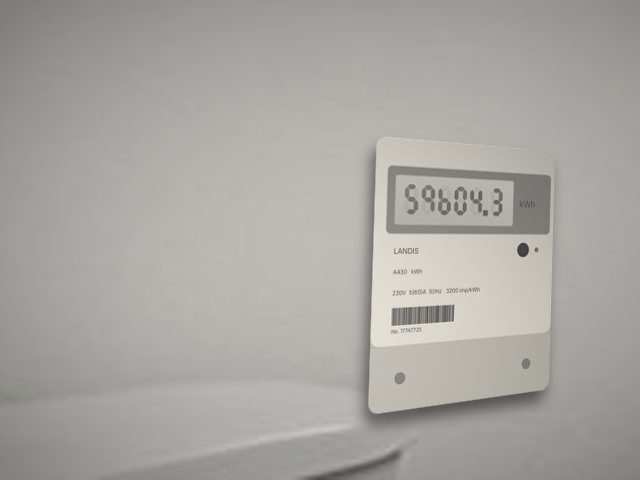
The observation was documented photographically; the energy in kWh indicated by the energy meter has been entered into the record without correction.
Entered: 59604.3 kWh
